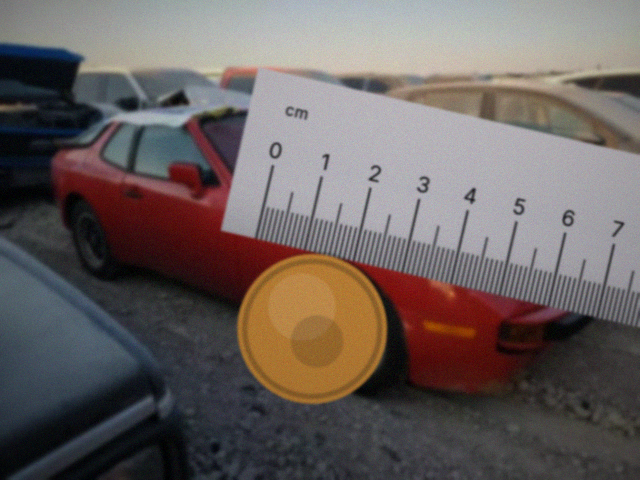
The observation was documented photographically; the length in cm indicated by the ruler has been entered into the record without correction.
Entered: 3 cm
